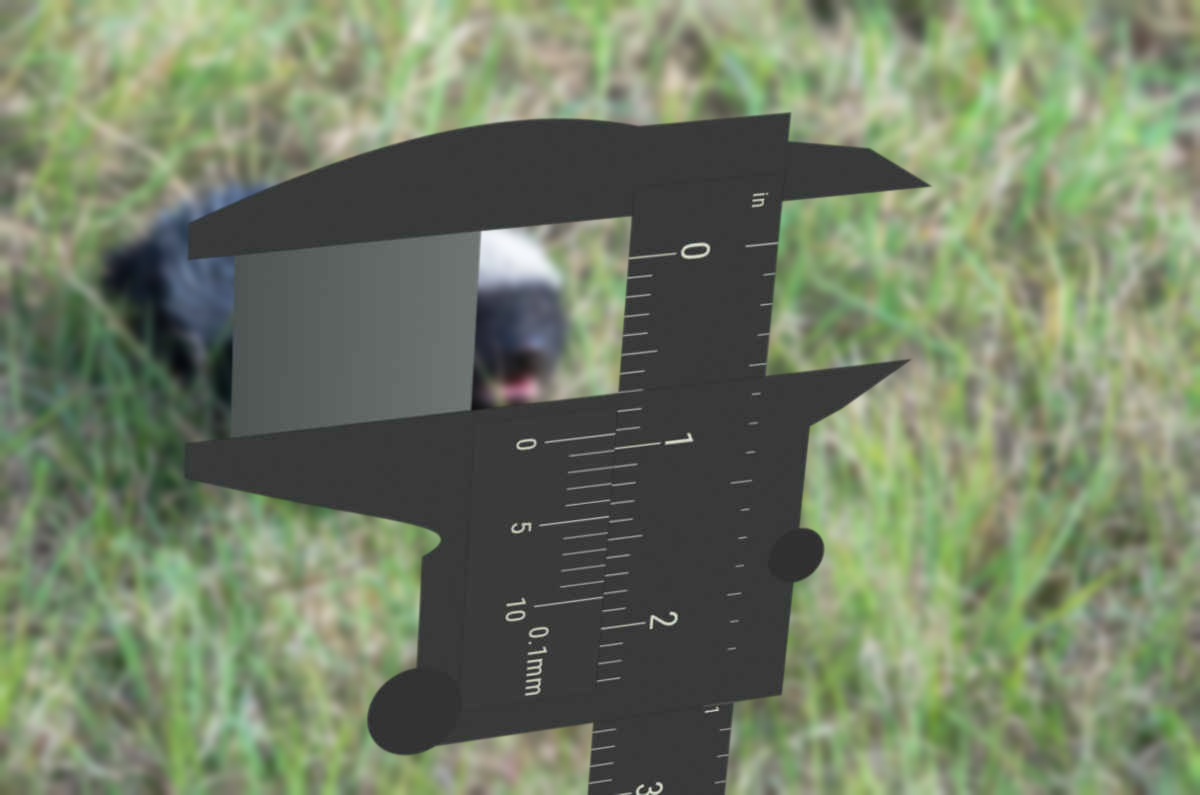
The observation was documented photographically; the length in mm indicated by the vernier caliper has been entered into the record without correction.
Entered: 9.2 mm
